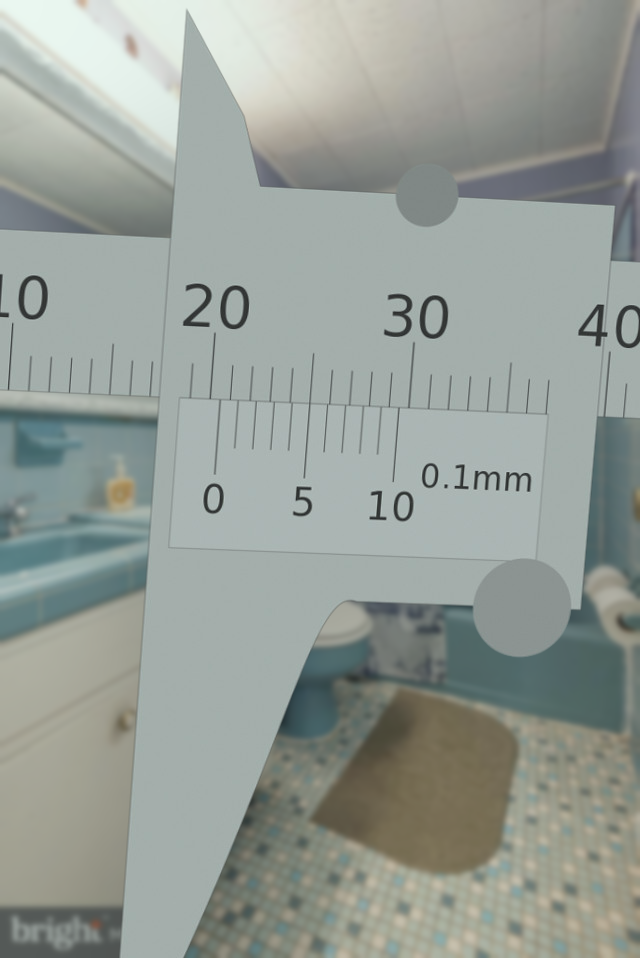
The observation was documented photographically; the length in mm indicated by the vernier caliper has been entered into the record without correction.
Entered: 20.5 mm
